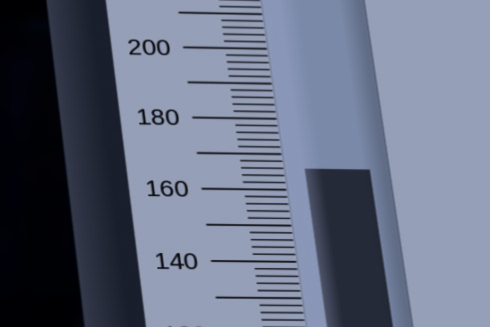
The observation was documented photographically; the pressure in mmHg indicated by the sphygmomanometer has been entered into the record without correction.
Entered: 166 mmHg
